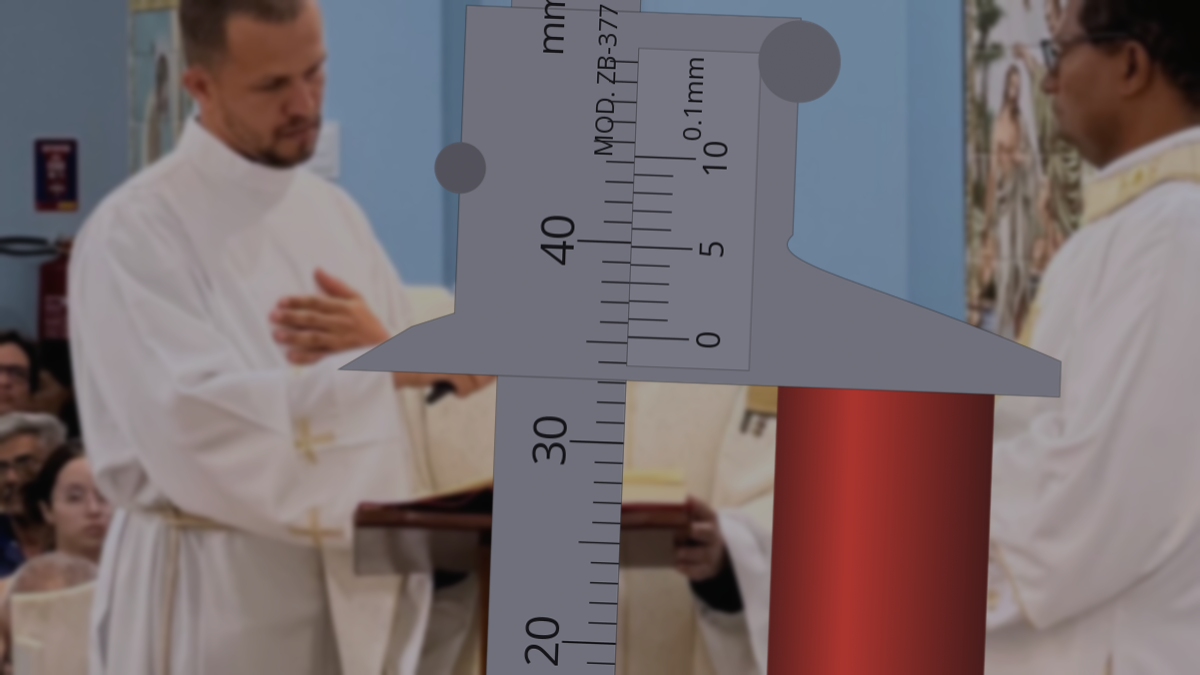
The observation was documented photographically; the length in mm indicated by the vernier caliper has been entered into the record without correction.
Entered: 35.3 mm
